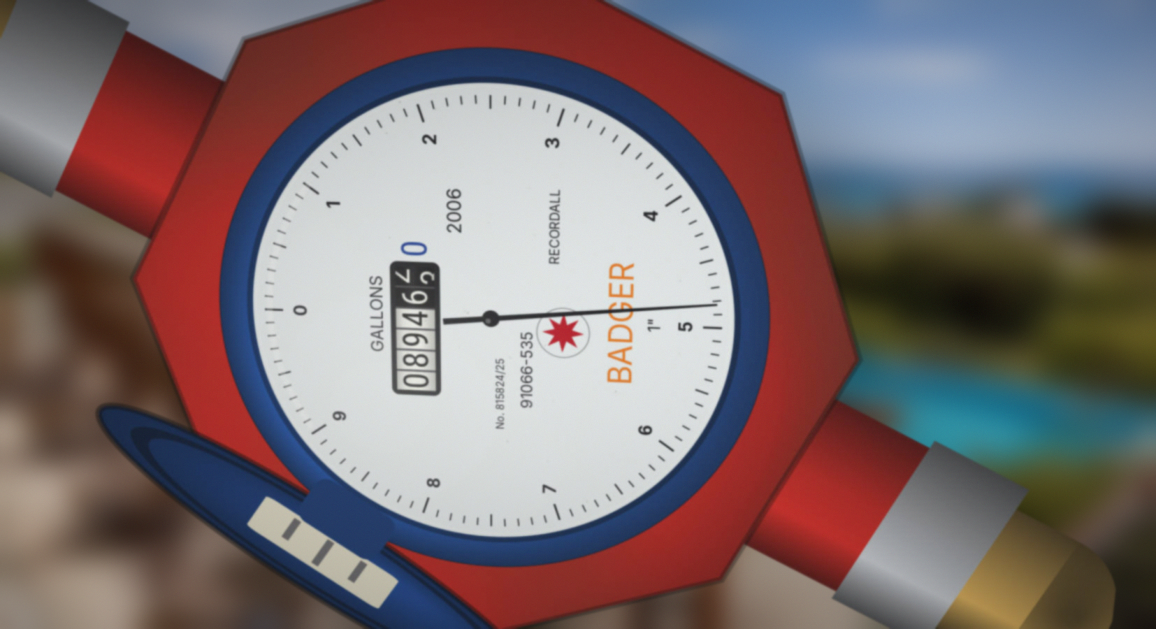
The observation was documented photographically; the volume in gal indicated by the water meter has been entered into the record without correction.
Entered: 894624.8 gal
